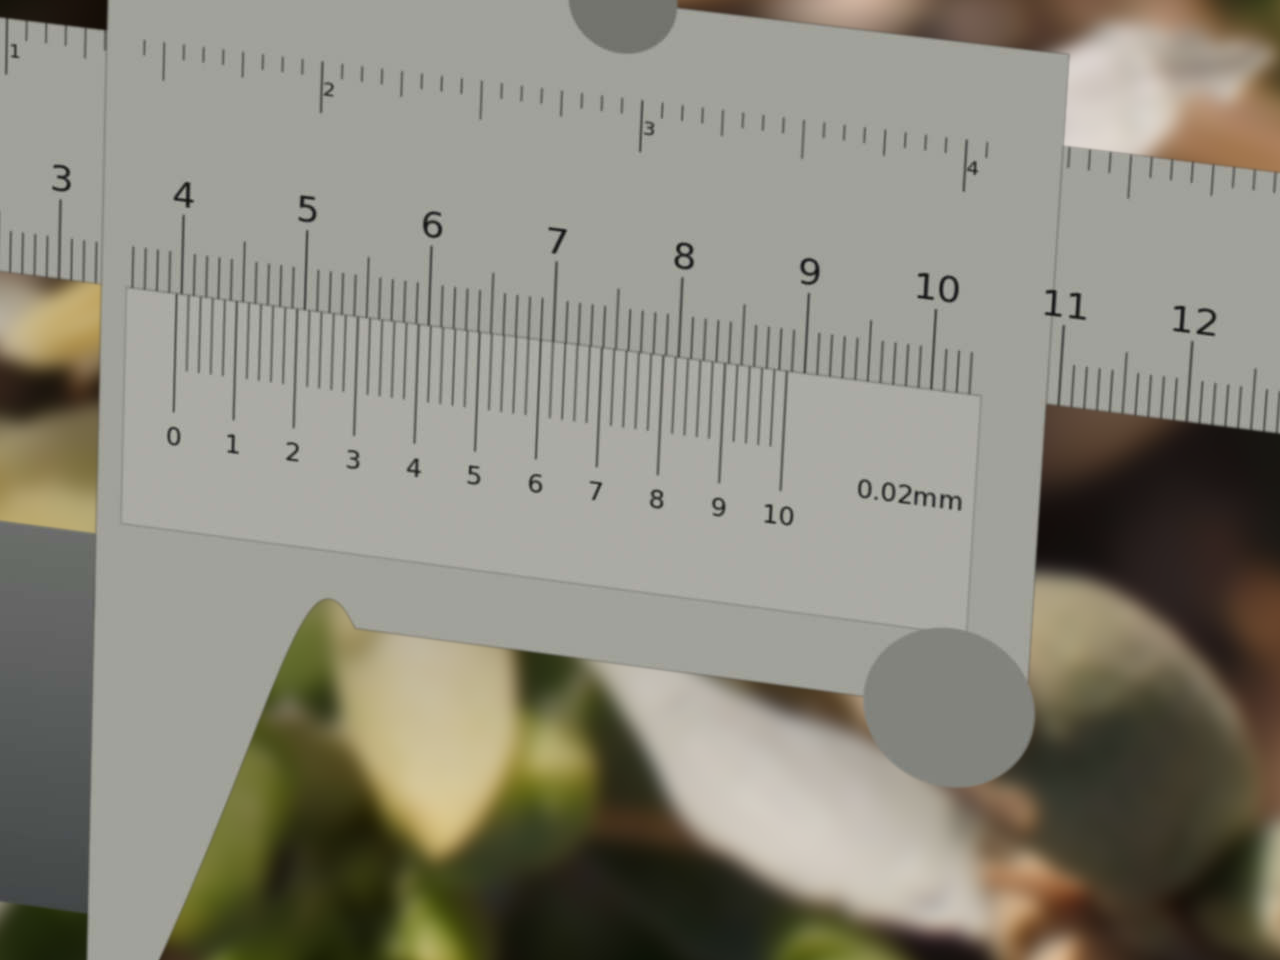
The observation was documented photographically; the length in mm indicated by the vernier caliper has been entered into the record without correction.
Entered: 39.6 mm
